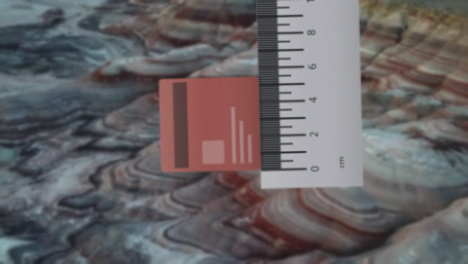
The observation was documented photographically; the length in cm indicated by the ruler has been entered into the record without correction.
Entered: 5.5 cm
